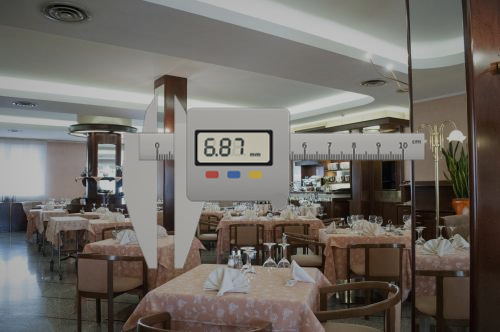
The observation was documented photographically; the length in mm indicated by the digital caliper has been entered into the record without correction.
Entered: 6.87 mm
